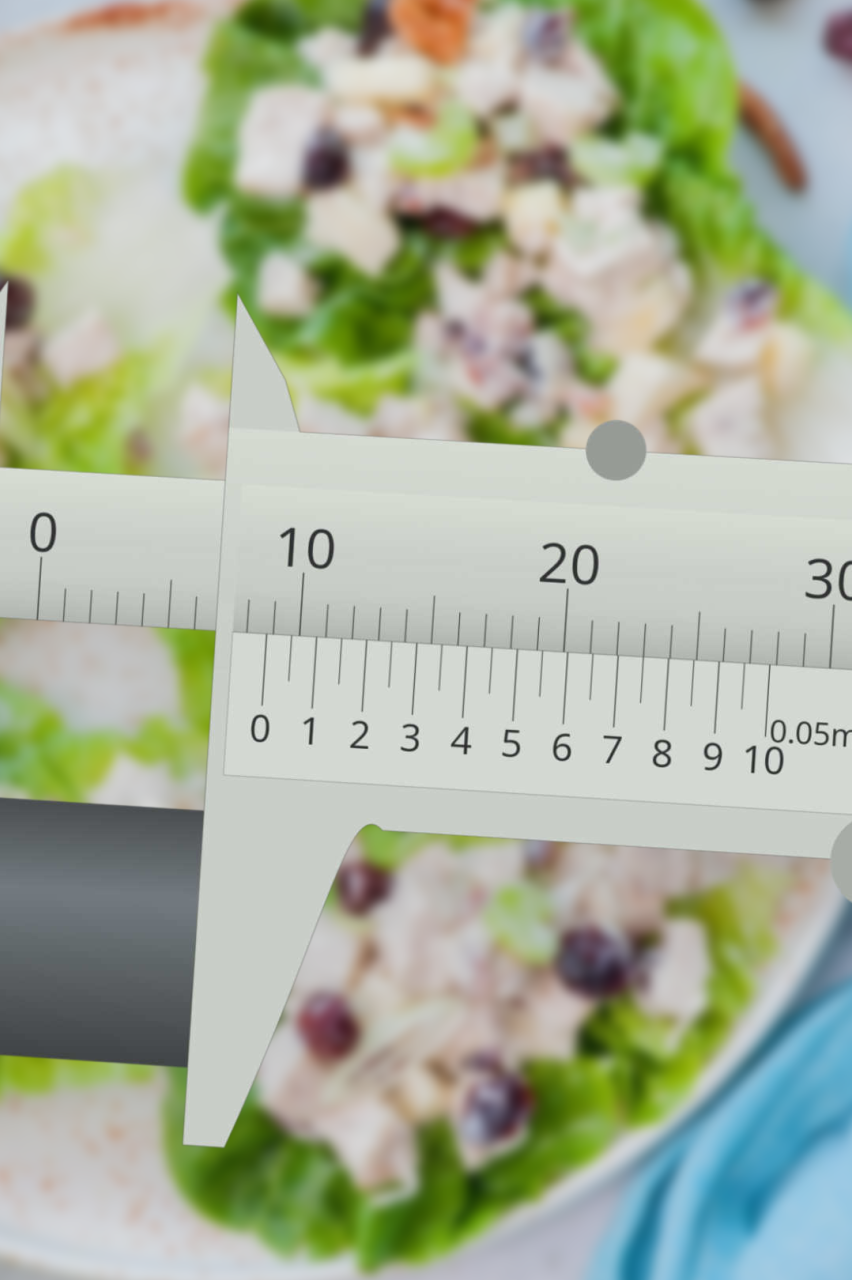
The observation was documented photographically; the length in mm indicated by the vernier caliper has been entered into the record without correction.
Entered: 8.75 mm
